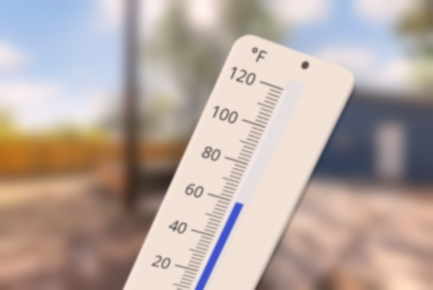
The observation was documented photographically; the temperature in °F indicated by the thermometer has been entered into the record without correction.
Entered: 60 °F
